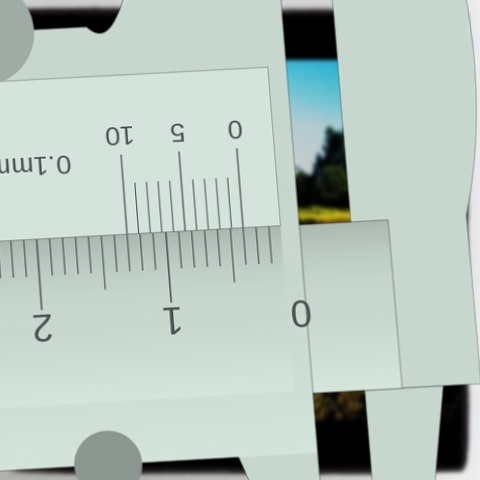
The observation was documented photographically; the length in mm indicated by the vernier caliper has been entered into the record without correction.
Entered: 4.0 mm
